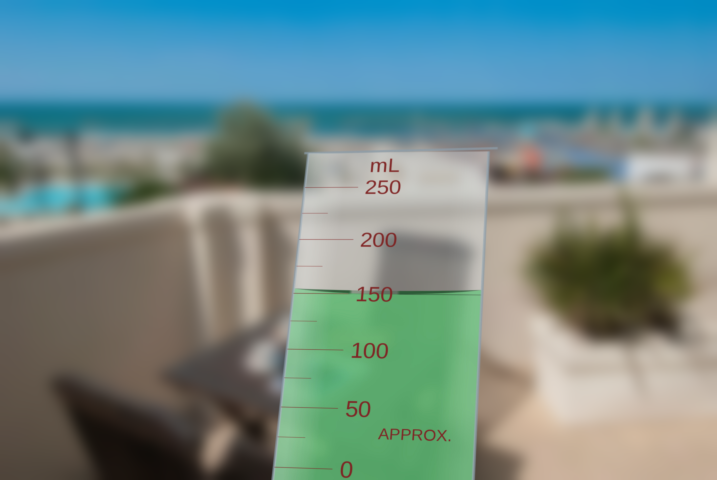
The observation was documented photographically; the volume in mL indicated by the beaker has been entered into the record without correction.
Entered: 150 mL
